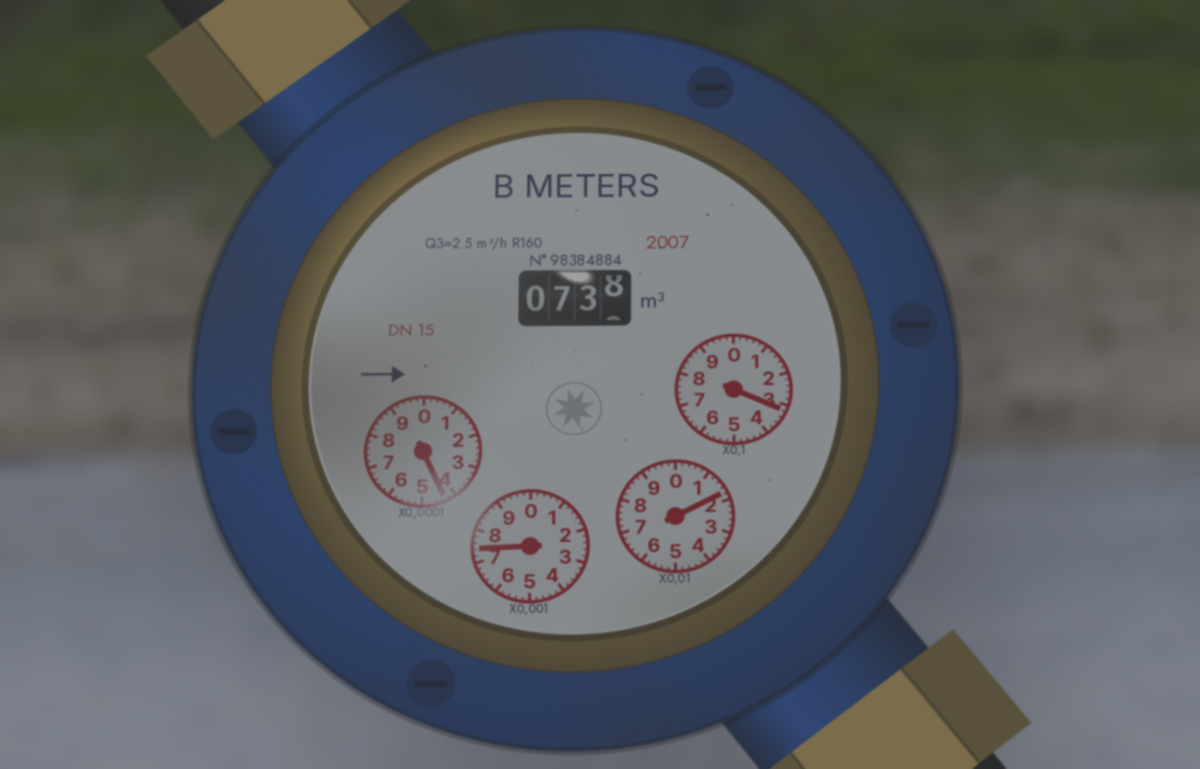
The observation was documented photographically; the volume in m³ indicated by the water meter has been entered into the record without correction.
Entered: 738.3174 m³
